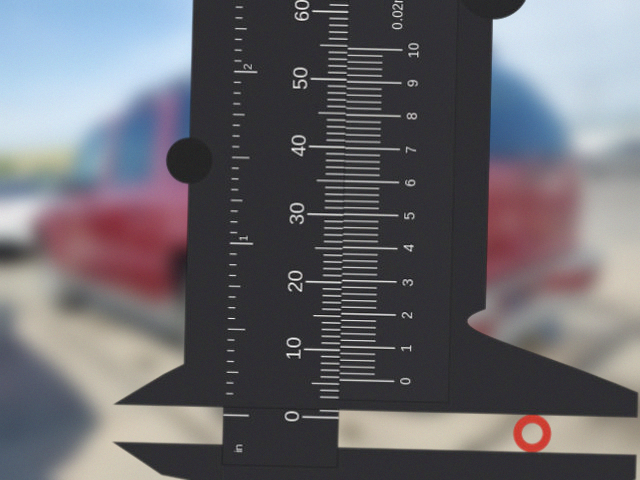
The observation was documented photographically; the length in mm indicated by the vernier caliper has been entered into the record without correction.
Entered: 5.6 mm
